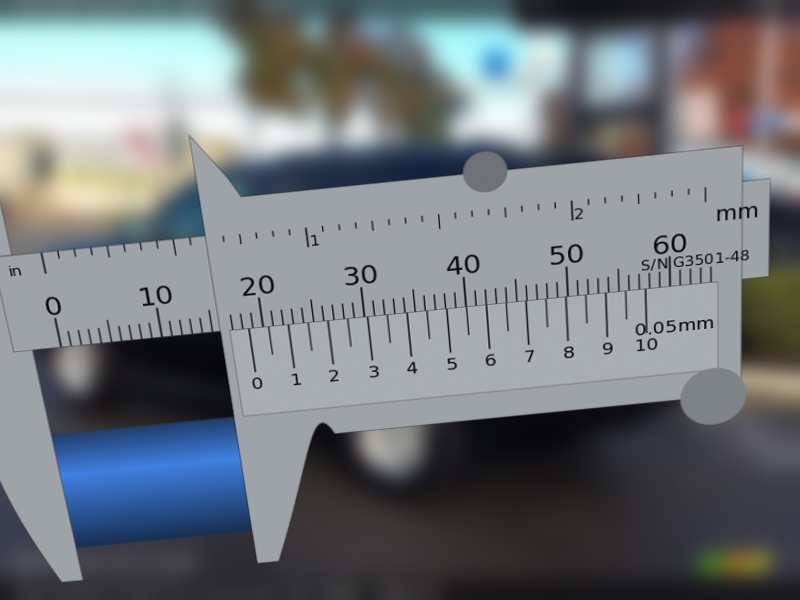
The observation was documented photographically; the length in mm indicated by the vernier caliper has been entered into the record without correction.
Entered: 18.6 mm
